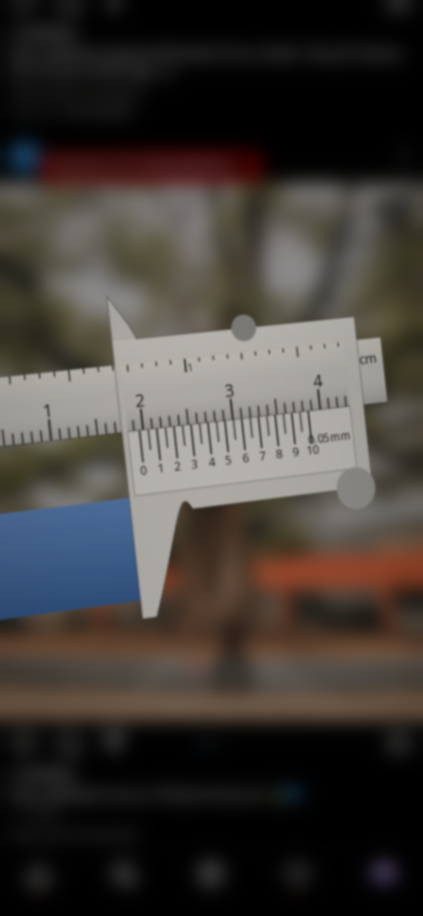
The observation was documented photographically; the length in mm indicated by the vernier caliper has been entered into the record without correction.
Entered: 19.6 mm
